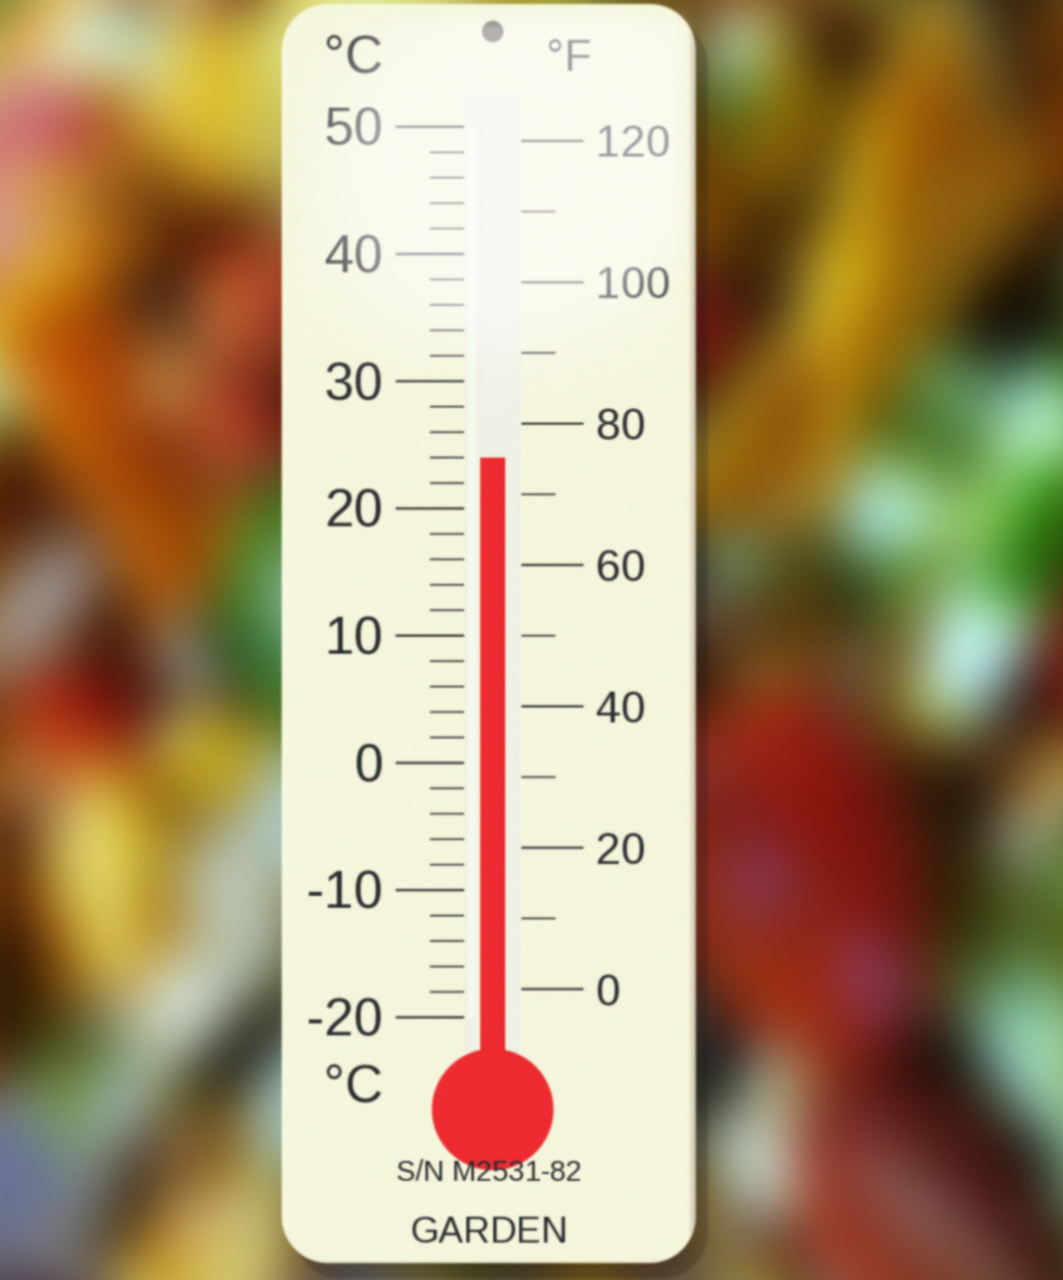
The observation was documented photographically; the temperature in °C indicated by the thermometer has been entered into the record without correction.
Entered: 24 °C
